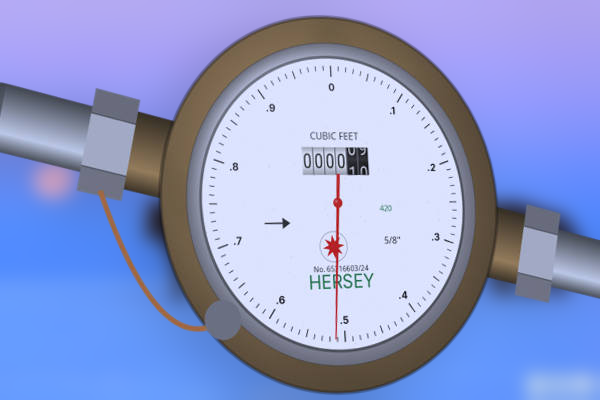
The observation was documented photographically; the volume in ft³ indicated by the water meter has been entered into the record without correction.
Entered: 9.51 ft³
